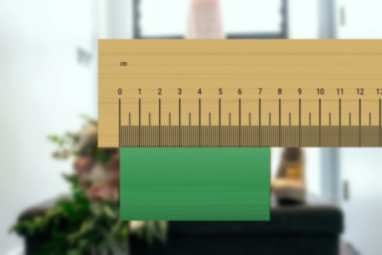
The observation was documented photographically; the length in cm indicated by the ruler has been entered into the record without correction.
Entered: 7.5 cm
